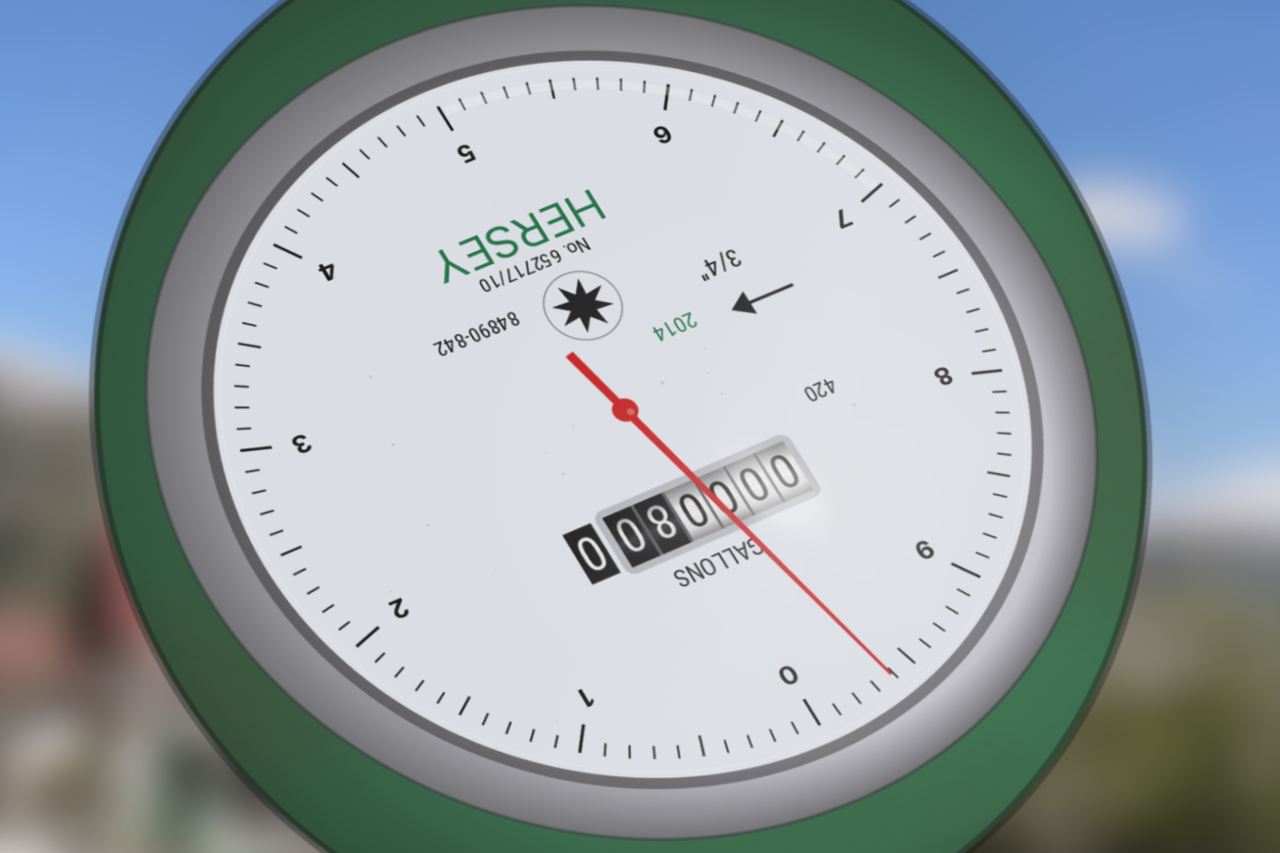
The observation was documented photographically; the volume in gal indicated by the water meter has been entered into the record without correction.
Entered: 799.6 gal
